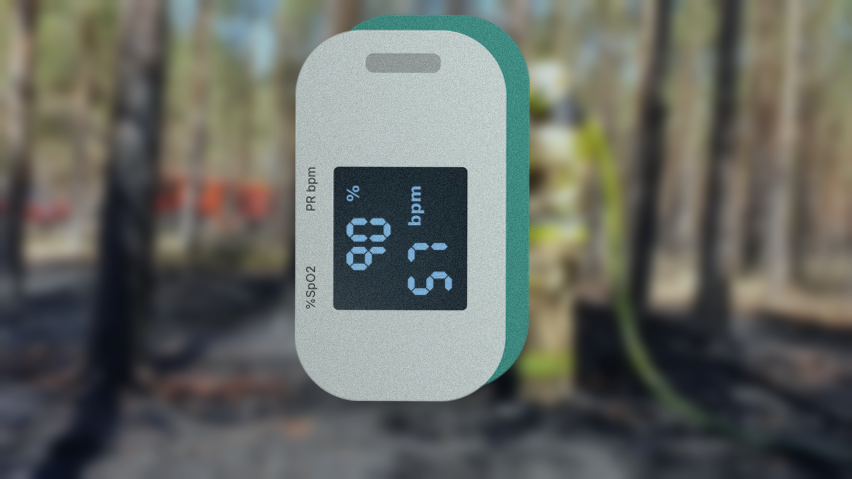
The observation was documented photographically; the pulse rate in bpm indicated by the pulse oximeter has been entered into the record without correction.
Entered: 57 bpm
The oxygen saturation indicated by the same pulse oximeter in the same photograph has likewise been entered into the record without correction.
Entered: 90 %
